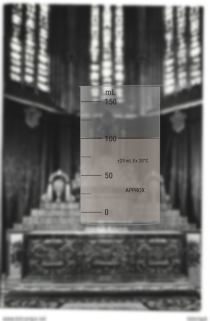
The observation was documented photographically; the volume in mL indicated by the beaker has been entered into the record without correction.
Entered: 100 mL
